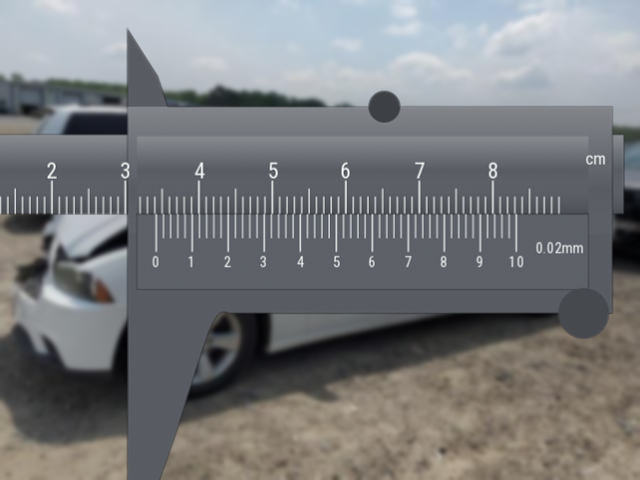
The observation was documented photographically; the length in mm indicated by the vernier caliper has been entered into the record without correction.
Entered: 34.2 mm
